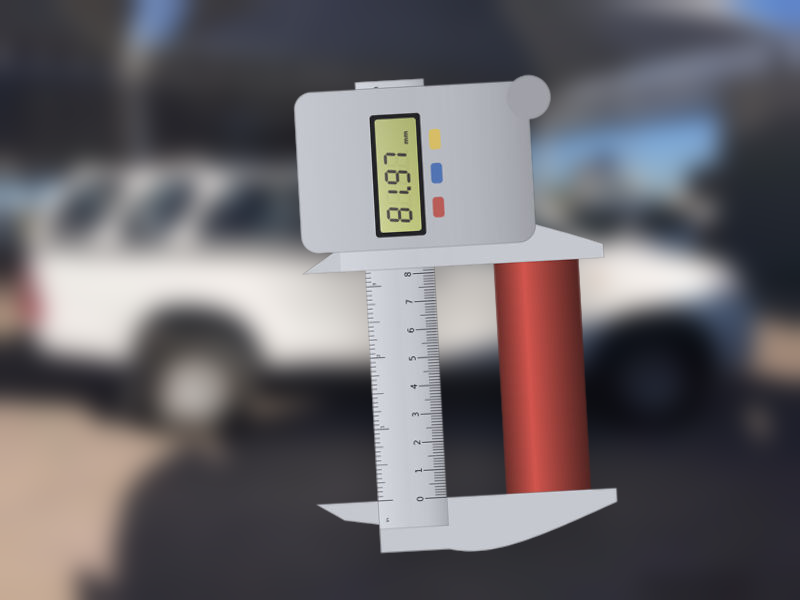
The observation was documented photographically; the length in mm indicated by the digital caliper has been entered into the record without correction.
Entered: 81.97 mm
